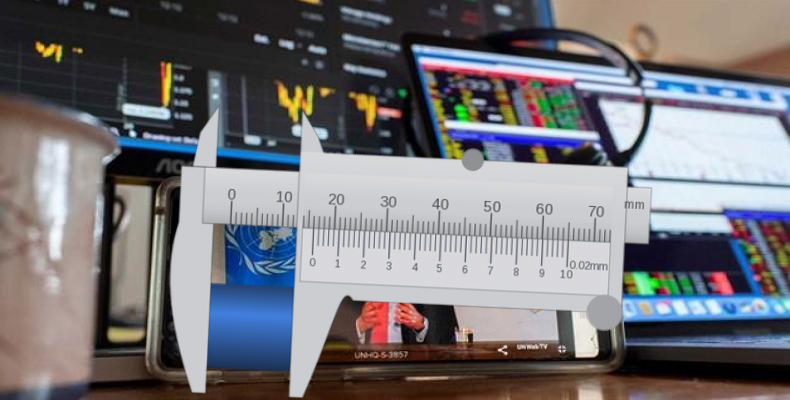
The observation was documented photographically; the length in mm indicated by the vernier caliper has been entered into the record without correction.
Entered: 16.0 mm
